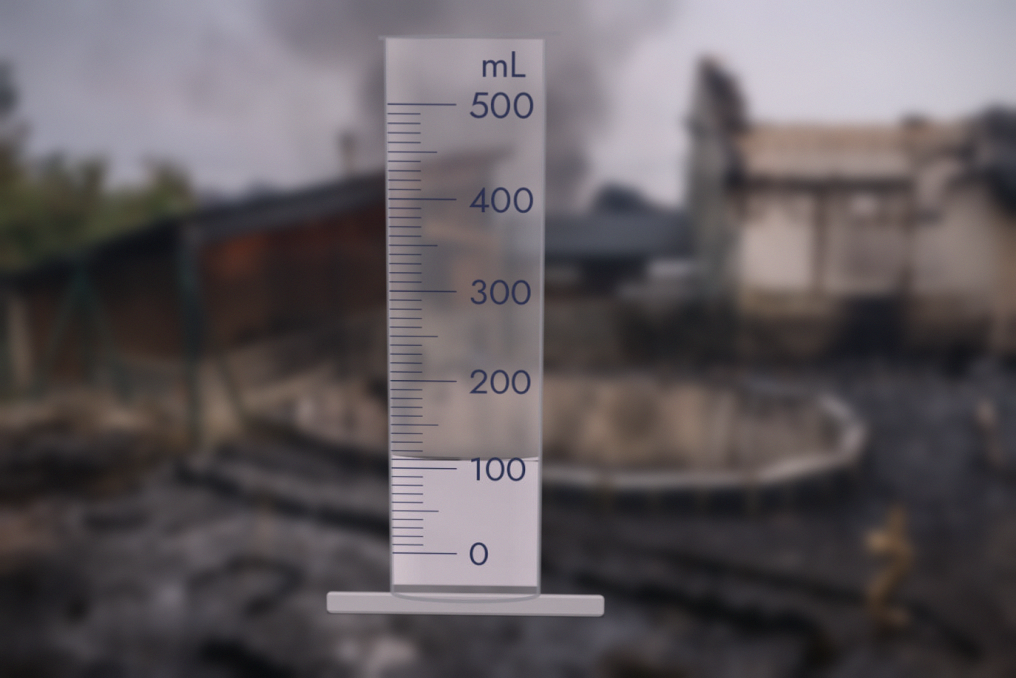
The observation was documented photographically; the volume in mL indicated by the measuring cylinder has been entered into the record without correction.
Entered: 110 mL
